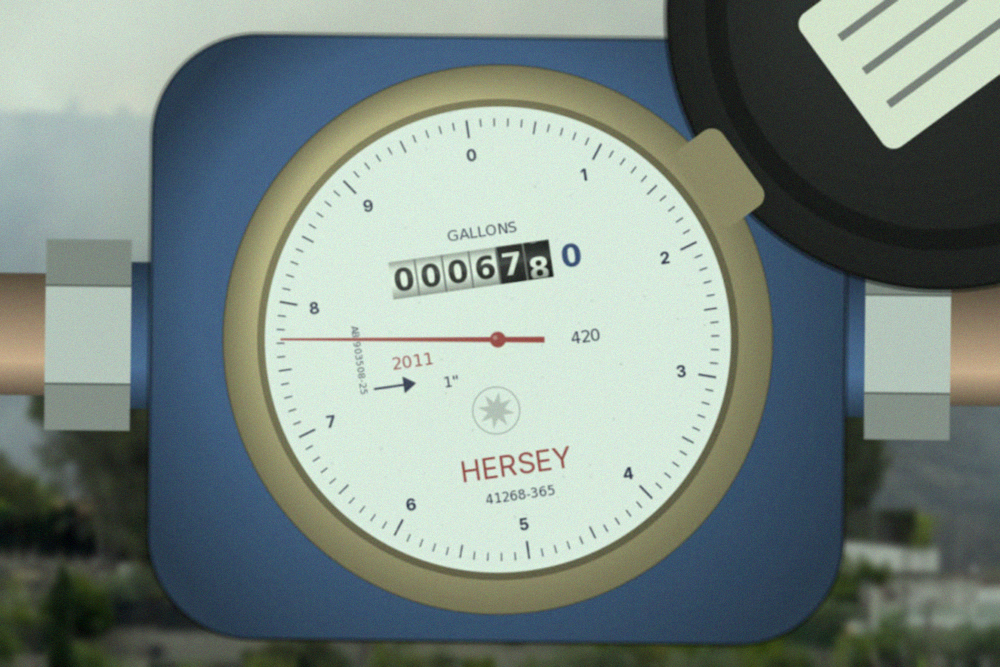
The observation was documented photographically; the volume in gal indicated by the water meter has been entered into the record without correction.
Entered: 6777.7 gal
